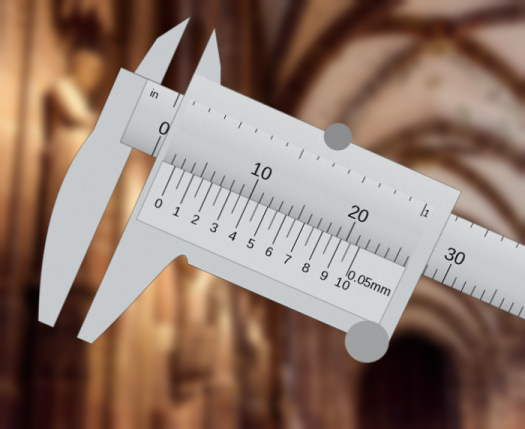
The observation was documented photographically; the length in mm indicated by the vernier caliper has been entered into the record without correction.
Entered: 2.4 mm
